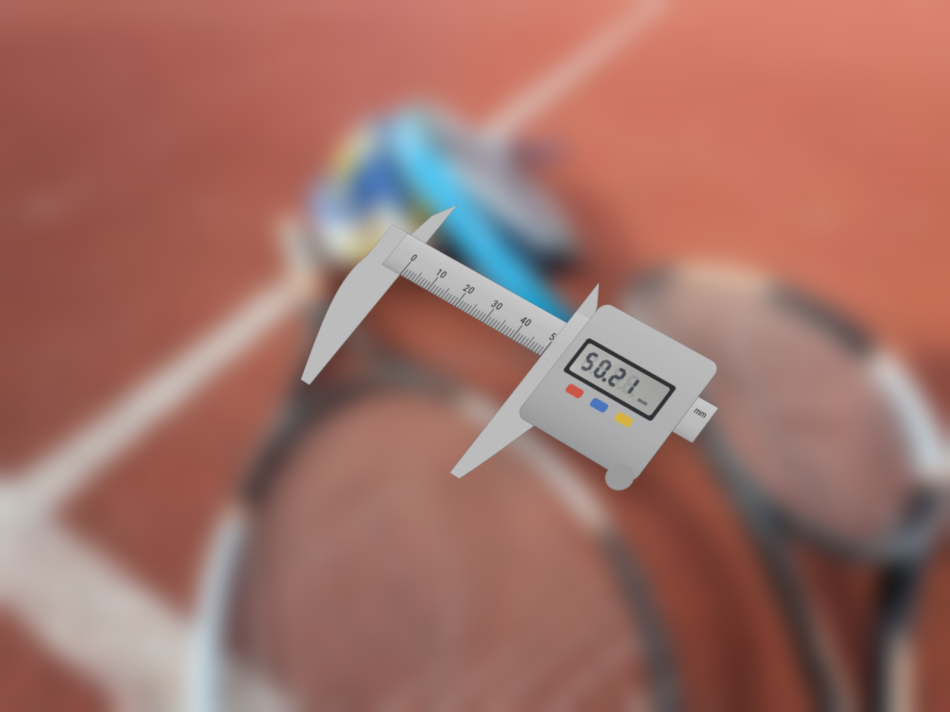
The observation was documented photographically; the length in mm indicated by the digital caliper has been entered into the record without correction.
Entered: 50.21 mm
